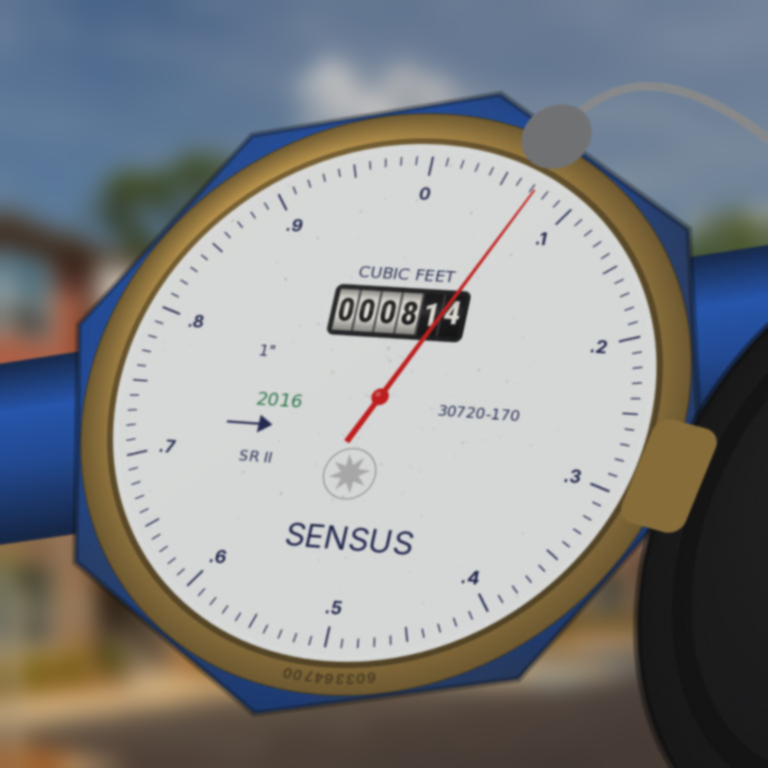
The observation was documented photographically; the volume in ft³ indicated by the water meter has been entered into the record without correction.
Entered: 814.07 ft³
